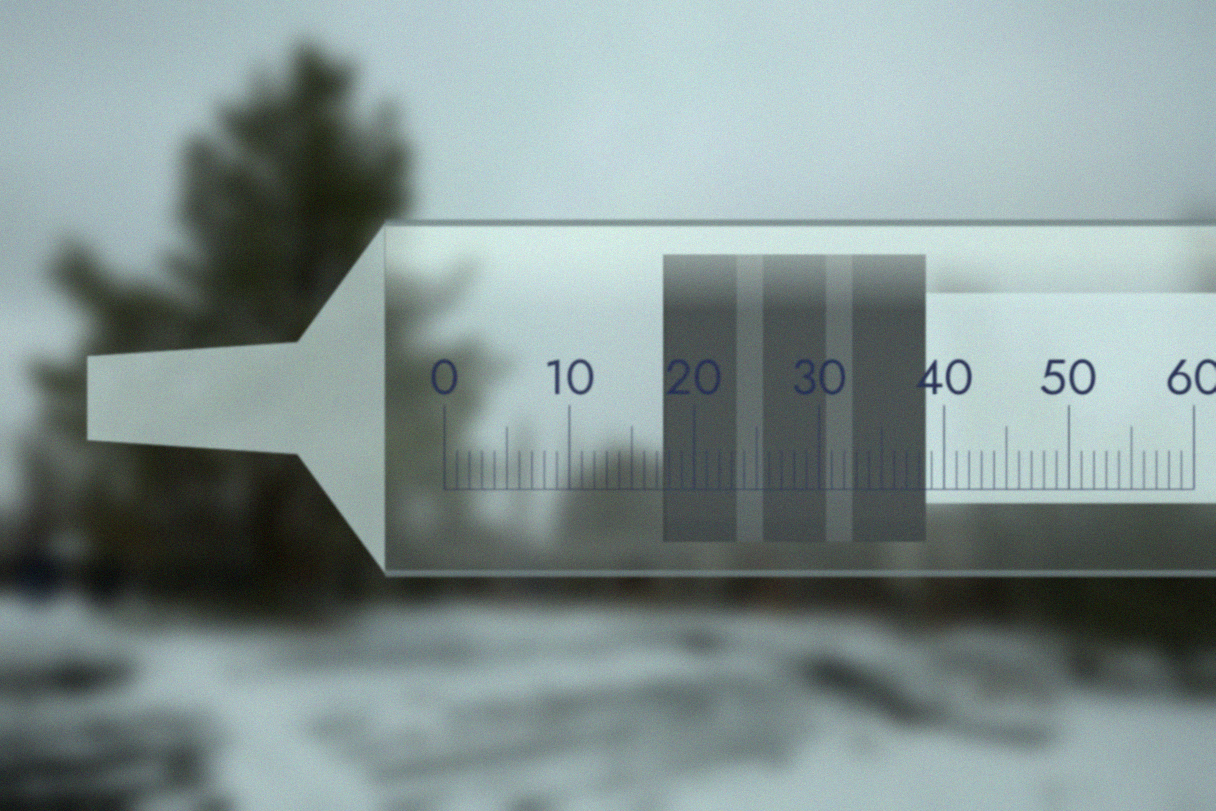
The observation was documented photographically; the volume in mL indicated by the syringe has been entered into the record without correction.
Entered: 17.5 mL
